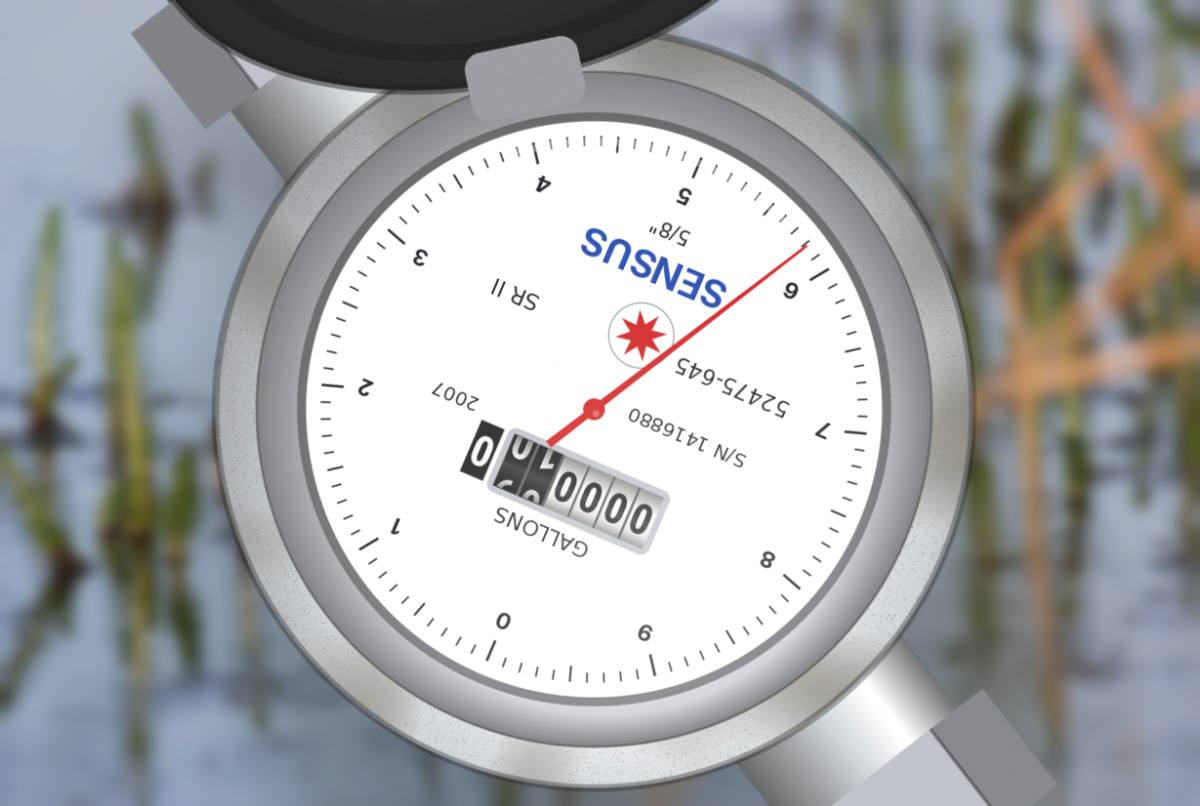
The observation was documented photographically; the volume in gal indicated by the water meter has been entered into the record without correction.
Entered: 95.8 gal
